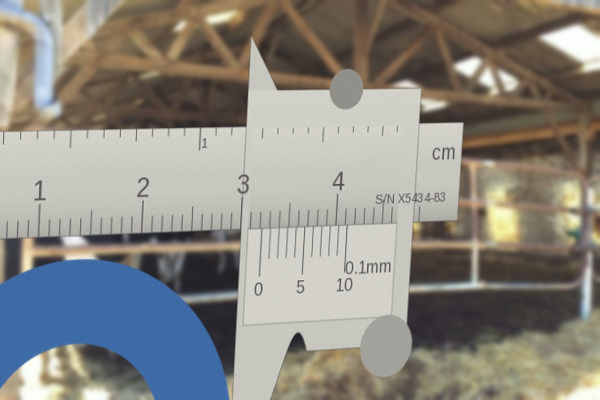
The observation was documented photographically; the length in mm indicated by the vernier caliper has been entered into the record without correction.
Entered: 32.2 mm
